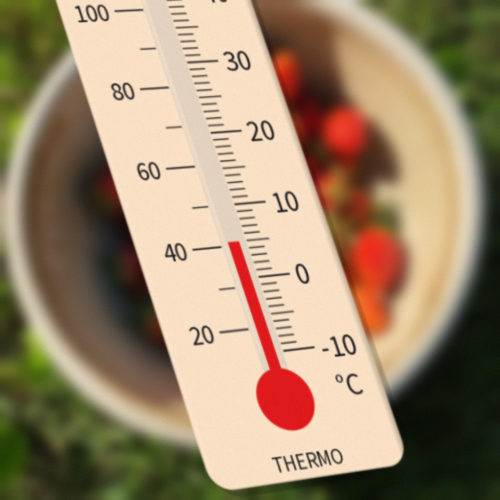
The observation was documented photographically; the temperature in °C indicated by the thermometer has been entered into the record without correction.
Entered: 5 °C
